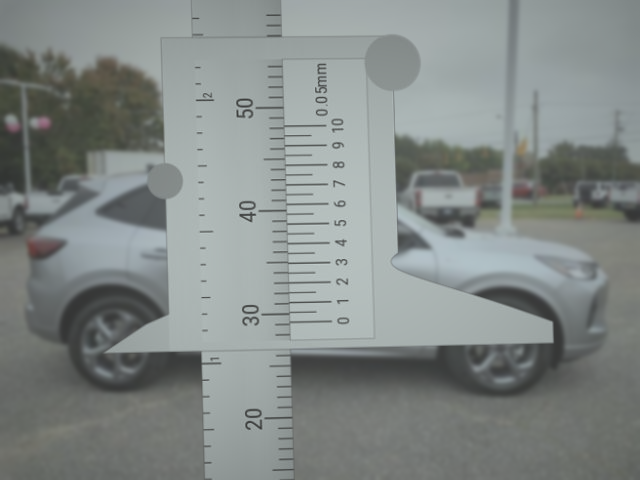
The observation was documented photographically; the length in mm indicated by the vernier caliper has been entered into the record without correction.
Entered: 29.2 mm
